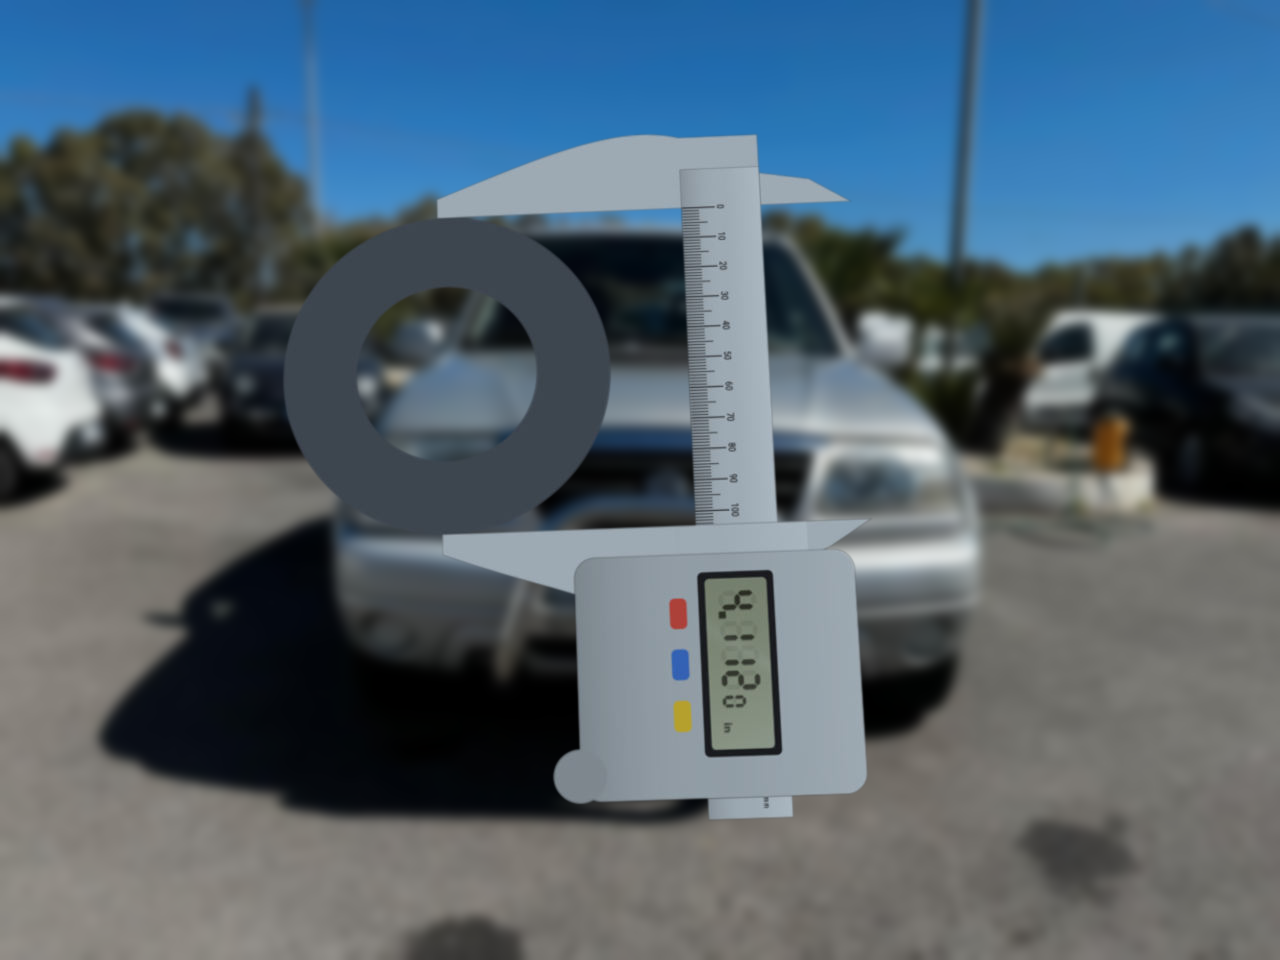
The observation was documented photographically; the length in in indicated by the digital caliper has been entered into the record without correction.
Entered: 4.1120 in
